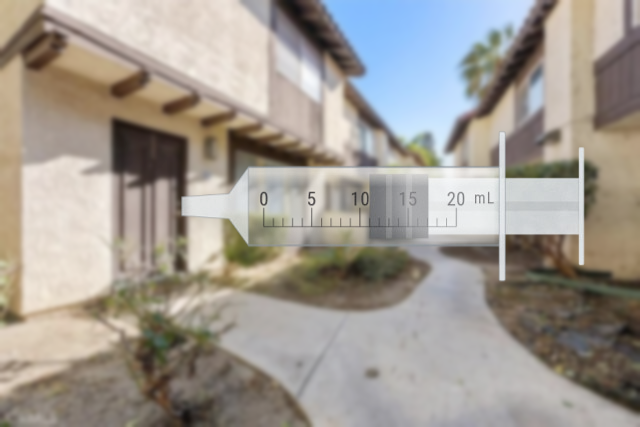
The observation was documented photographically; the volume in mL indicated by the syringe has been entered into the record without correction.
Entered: 11 mL
